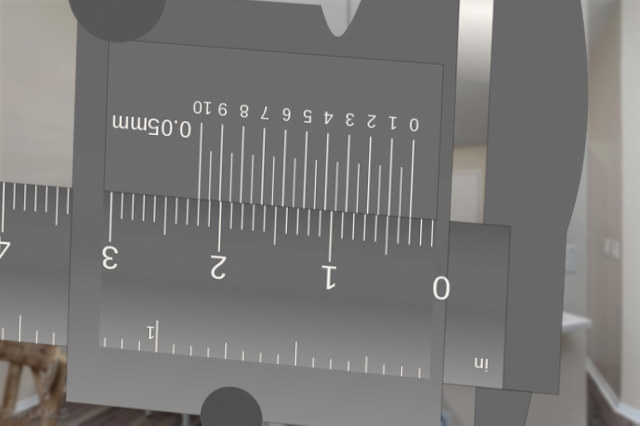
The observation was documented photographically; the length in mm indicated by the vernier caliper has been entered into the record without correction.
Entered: 3.0 mm
